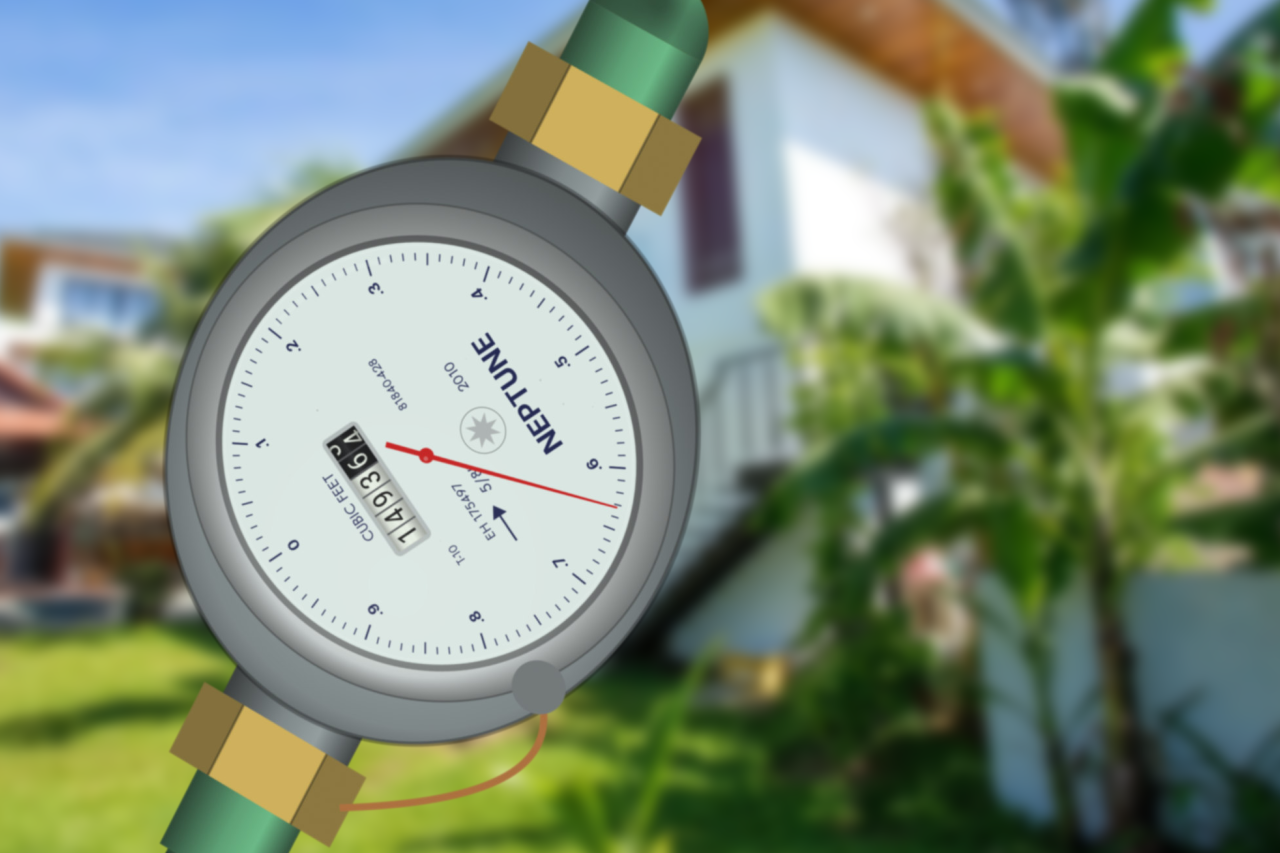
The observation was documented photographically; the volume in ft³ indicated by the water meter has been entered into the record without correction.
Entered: 149363.63 ft³
